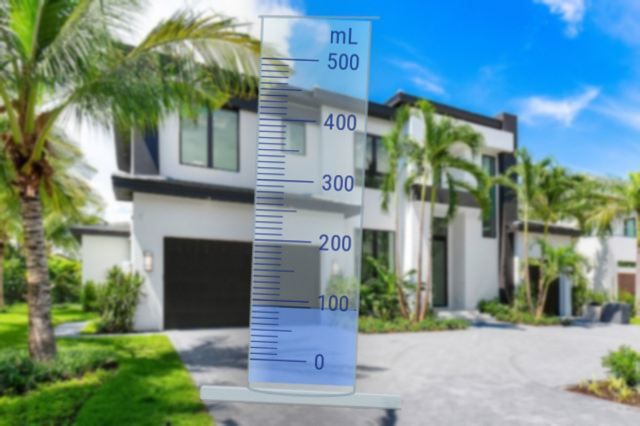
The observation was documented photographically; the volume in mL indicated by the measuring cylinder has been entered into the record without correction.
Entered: 90 mL
